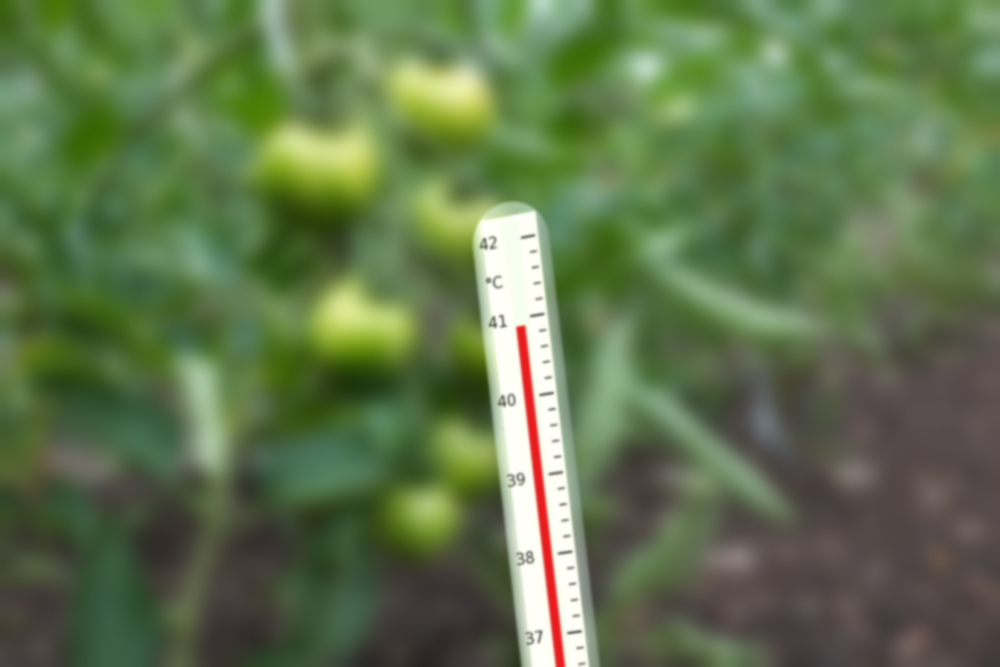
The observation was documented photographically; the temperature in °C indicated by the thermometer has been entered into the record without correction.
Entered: 40.9 °C
